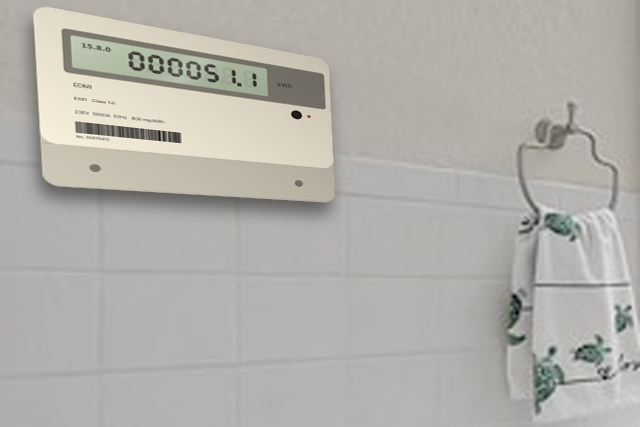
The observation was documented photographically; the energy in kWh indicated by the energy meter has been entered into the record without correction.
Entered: 51.1 kWh
